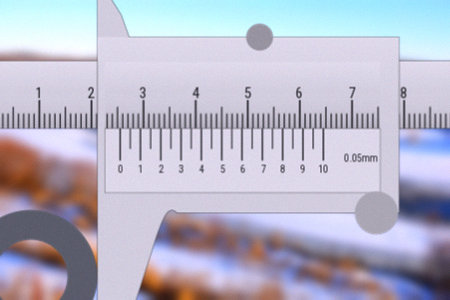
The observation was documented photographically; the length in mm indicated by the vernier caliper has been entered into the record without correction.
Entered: 25.5 mm
